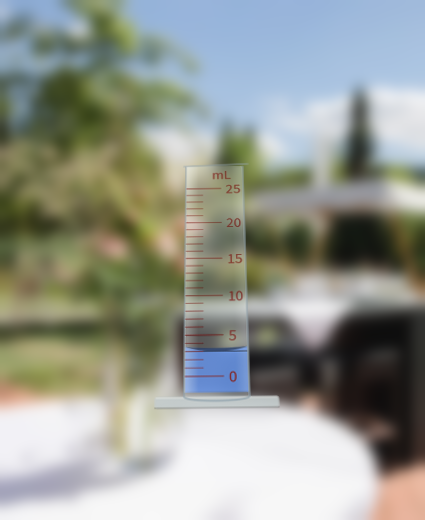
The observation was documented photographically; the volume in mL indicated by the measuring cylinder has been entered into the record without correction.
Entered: 3 mL
